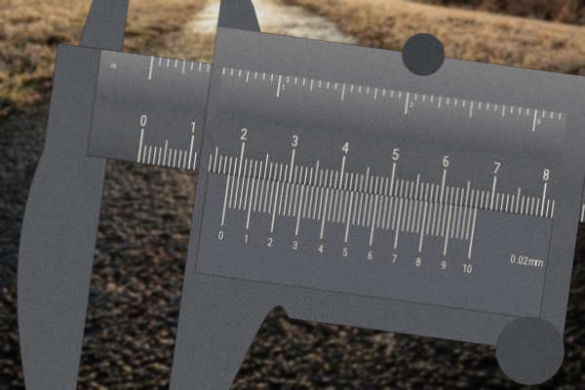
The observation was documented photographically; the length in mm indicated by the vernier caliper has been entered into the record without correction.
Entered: 18.0 mm
